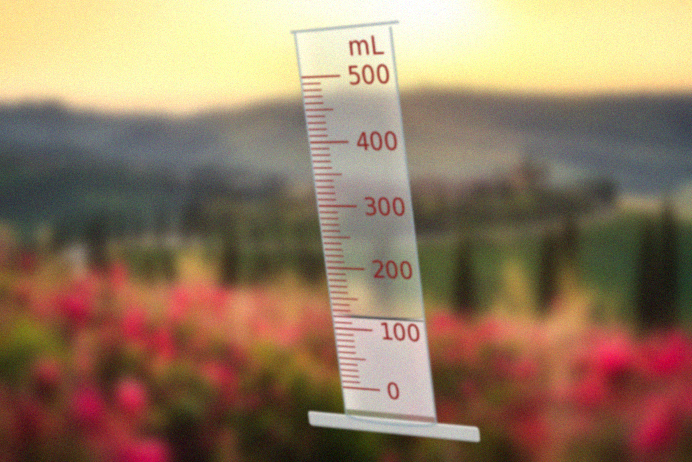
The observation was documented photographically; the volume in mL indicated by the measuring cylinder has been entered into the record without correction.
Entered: 120 mL
